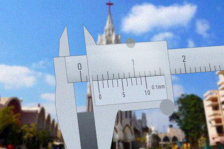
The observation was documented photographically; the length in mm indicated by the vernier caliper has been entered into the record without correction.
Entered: 3.0 mm
